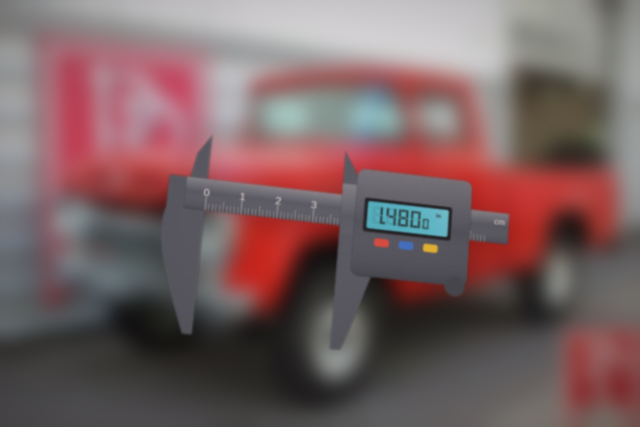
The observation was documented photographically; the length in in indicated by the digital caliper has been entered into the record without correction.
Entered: 1.4800 in
